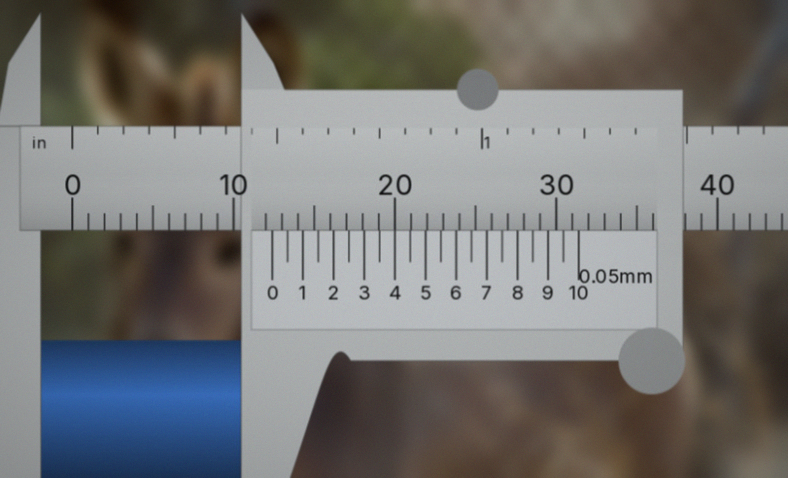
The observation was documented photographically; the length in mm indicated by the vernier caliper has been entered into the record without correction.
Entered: 12.4 mm
